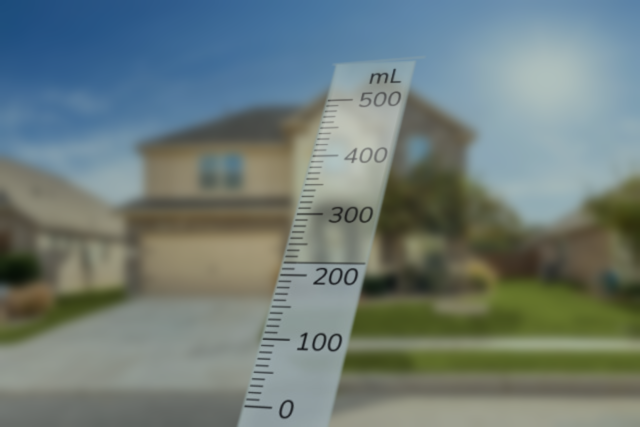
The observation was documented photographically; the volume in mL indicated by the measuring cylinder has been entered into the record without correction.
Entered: 220 mL
